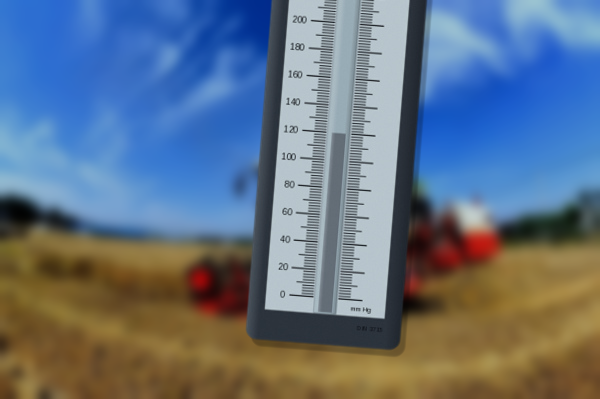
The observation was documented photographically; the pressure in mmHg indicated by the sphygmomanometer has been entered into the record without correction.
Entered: 120 mmHg
